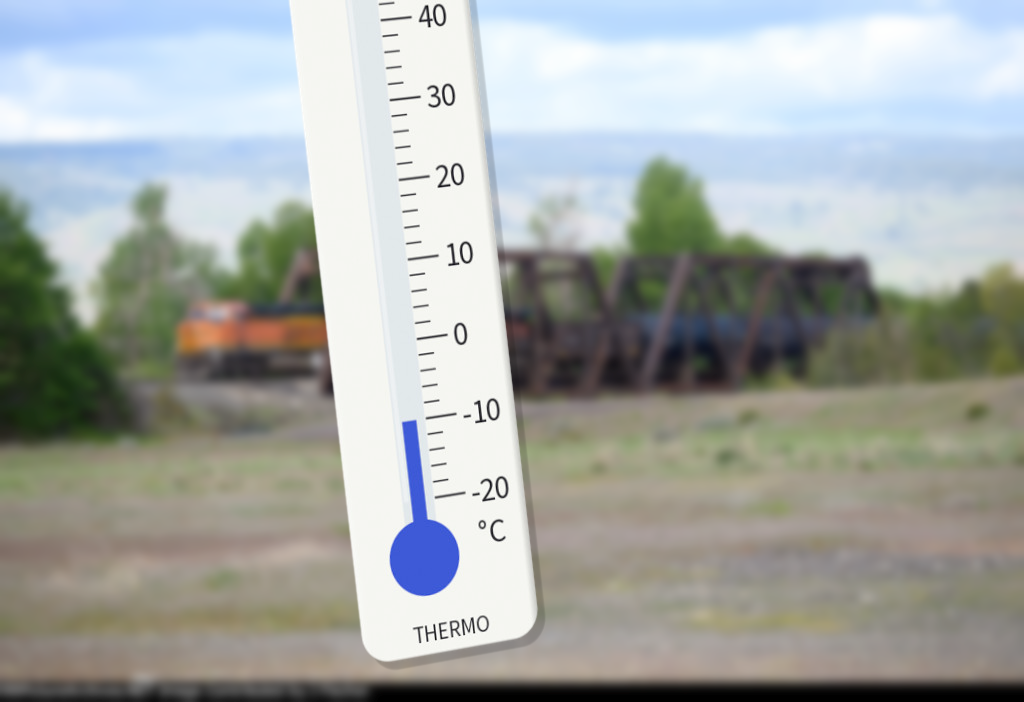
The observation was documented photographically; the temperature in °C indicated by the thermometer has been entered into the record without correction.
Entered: -10 °C
